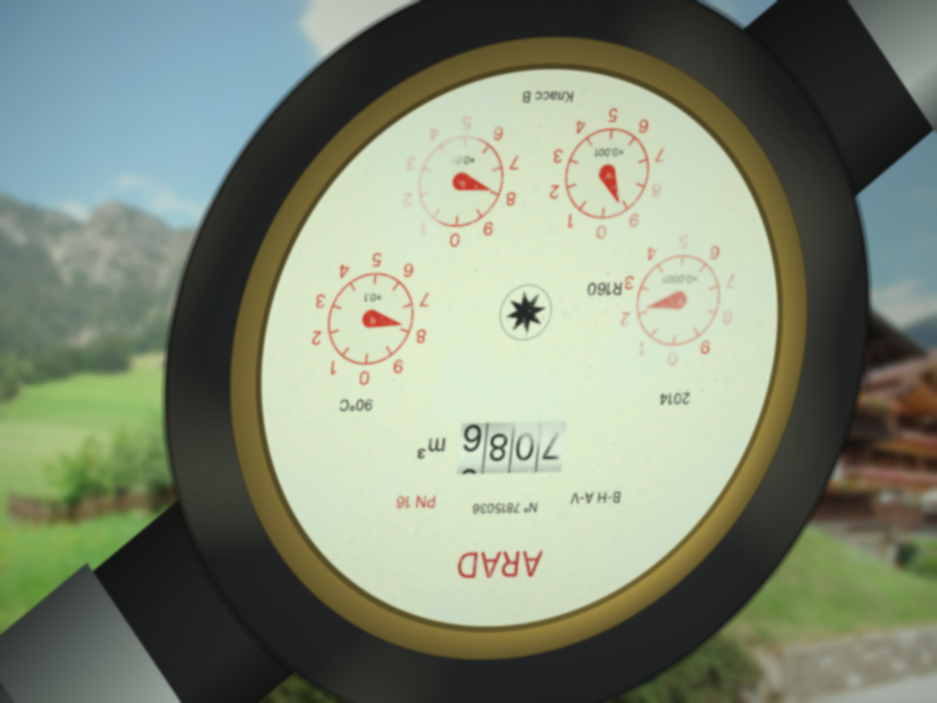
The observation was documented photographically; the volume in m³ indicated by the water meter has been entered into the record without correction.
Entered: 7085.7792 m³
